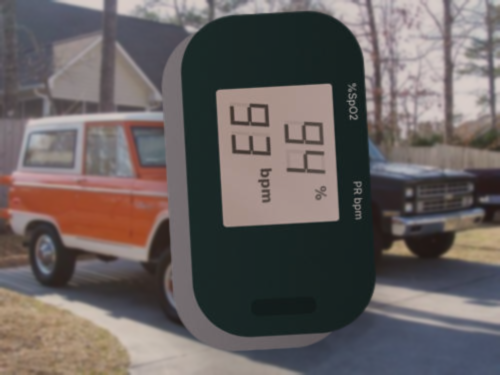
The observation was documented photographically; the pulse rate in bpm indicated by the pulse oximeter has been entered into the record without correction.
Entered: 93 bpm
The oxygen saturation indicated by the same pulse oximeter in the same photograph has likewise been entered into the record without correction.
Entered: 94 %
